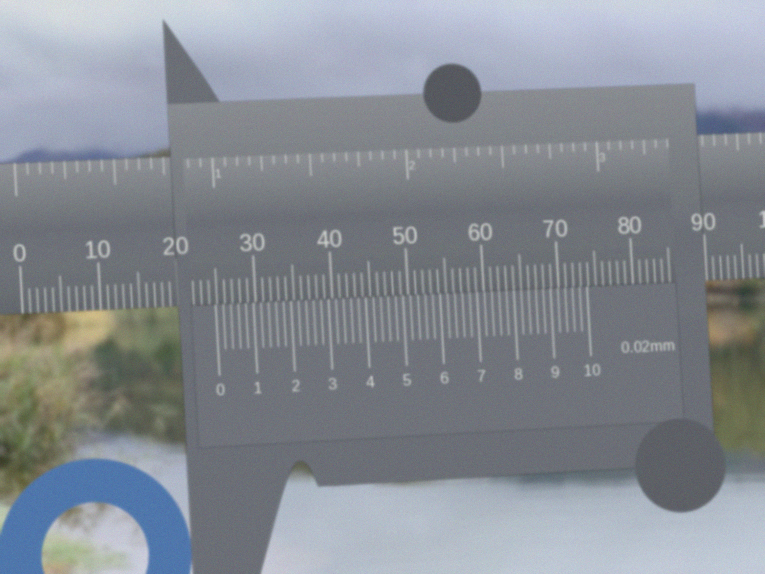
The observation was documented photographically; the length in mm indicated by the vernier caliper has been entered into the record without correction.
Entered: 24.8 mm
